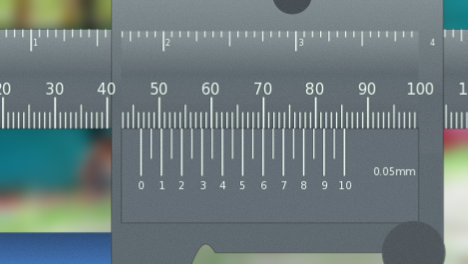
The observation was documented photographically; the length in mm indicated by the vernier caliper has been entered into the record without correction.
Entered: 46.5 mm
